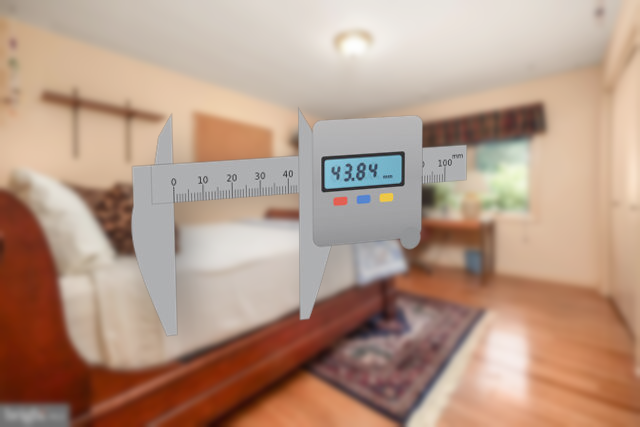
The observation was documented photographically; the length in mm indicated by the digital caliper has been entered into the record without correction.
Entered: 43.84 mm
